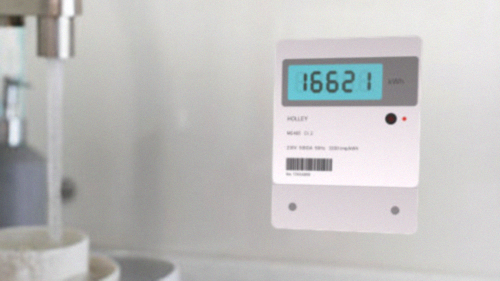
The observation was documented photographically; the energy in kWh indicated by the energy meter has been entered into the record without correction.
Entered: 16621 kWh
